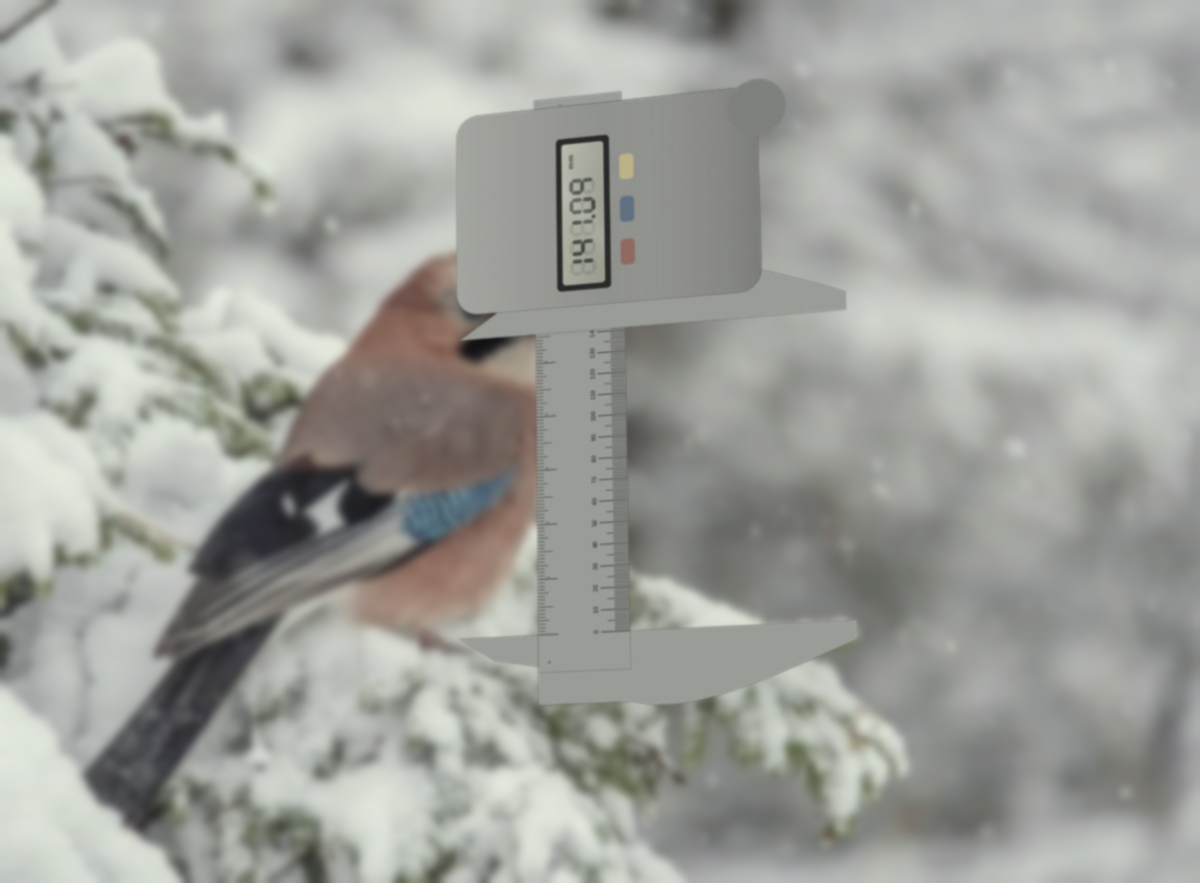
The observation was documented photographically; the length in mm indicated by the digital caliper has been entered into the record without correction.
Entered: 141.09 mm
